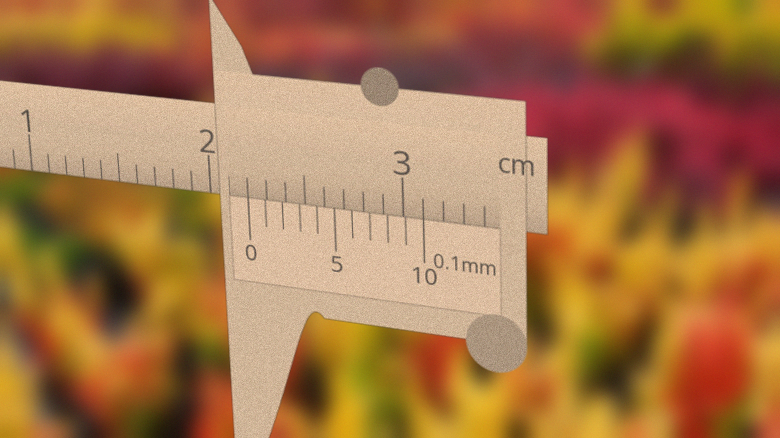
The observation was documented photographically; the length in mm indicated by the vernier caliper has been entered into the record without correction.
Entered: 22.0 mm
